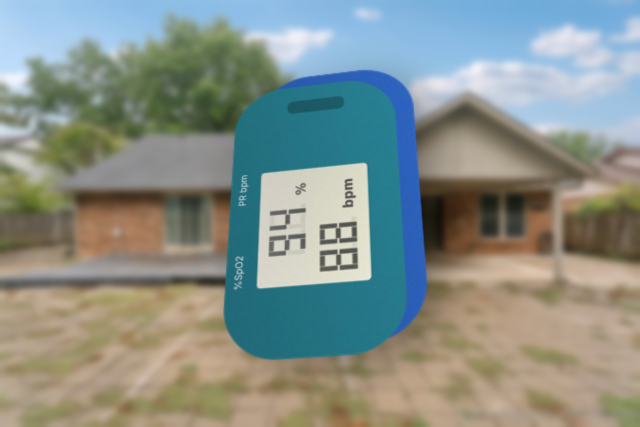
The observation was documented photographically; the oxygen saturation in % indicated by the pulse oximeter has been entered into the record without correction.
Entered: 94 %
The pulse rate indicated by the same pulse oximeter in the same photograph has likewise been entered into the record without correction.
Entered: 88 bpm
